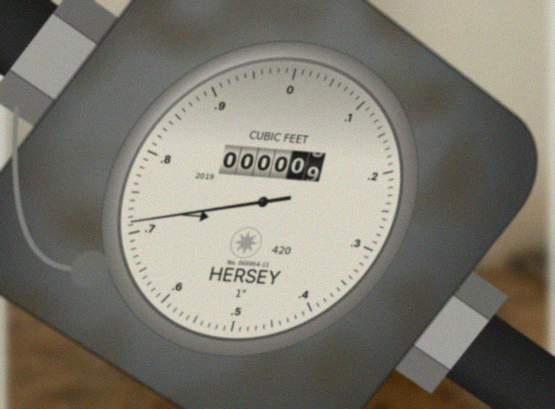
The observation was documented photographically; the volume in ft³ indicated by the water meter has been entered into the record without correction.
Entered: 8.71 ft³
